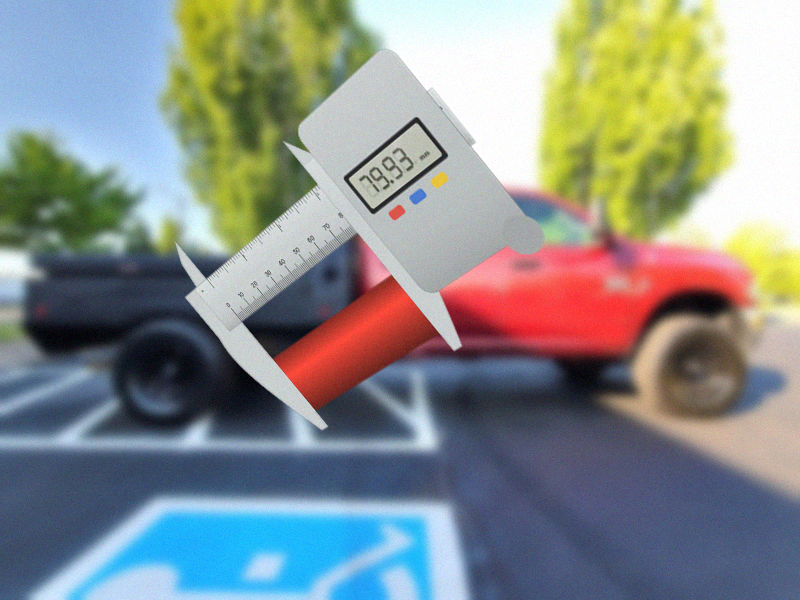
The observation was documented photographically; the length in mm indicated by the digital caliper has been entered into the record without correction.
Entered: 79.93 mm
